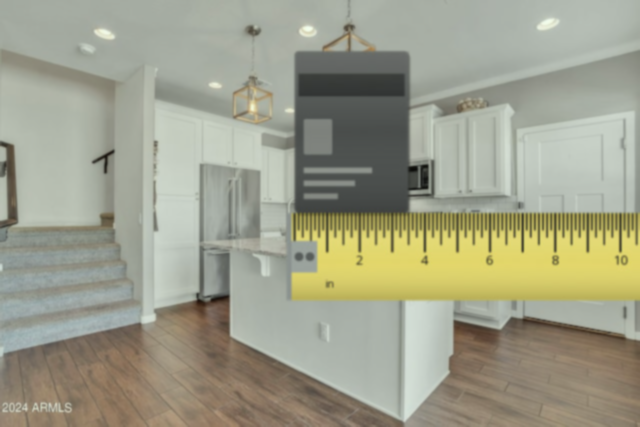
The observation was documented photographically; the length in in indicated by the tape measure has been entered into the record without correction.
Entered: 3.5 in
